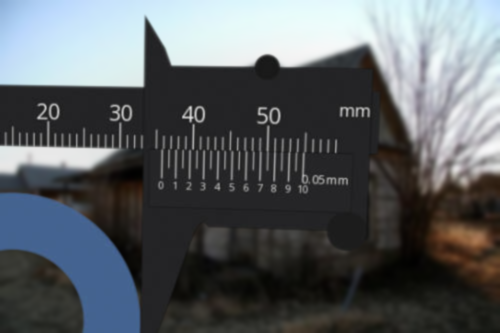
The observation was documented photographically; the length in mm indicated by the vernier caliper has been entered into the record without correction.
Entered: 35.8 mm
